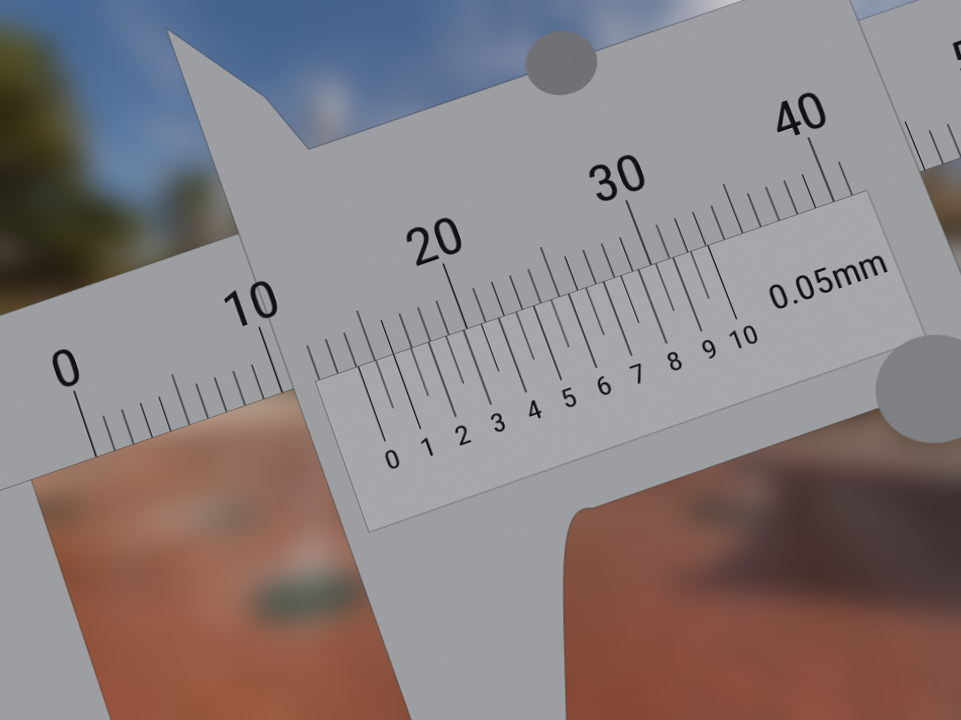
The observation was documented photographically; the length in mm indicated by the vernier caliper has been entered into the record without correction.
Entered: 14.1 mm
